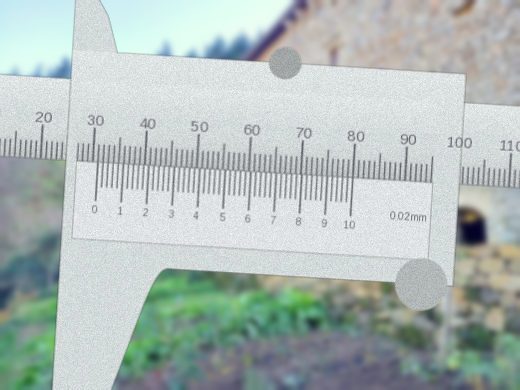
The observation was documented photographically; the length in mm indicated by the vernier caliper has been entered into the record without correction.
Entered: 31.0 mm
